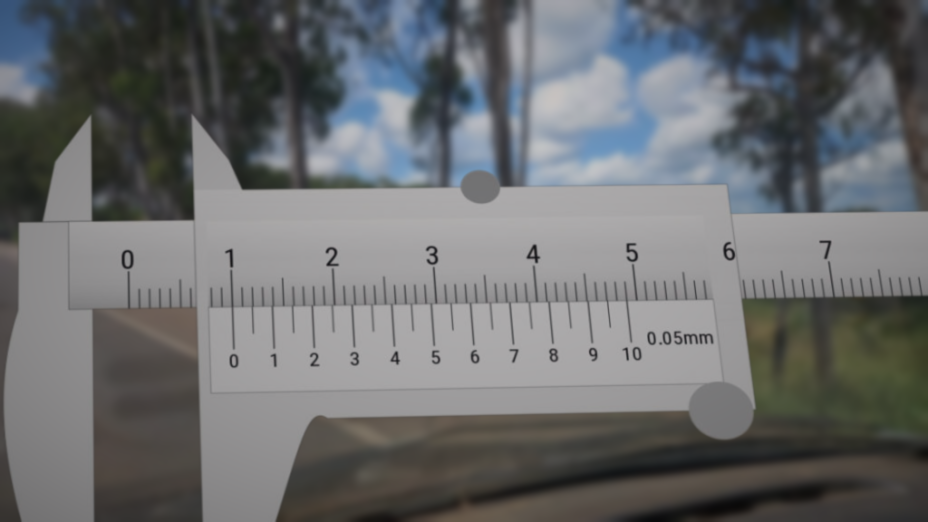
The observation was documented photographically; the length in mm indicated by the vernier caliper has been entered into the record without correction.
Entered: 10.0 mm
